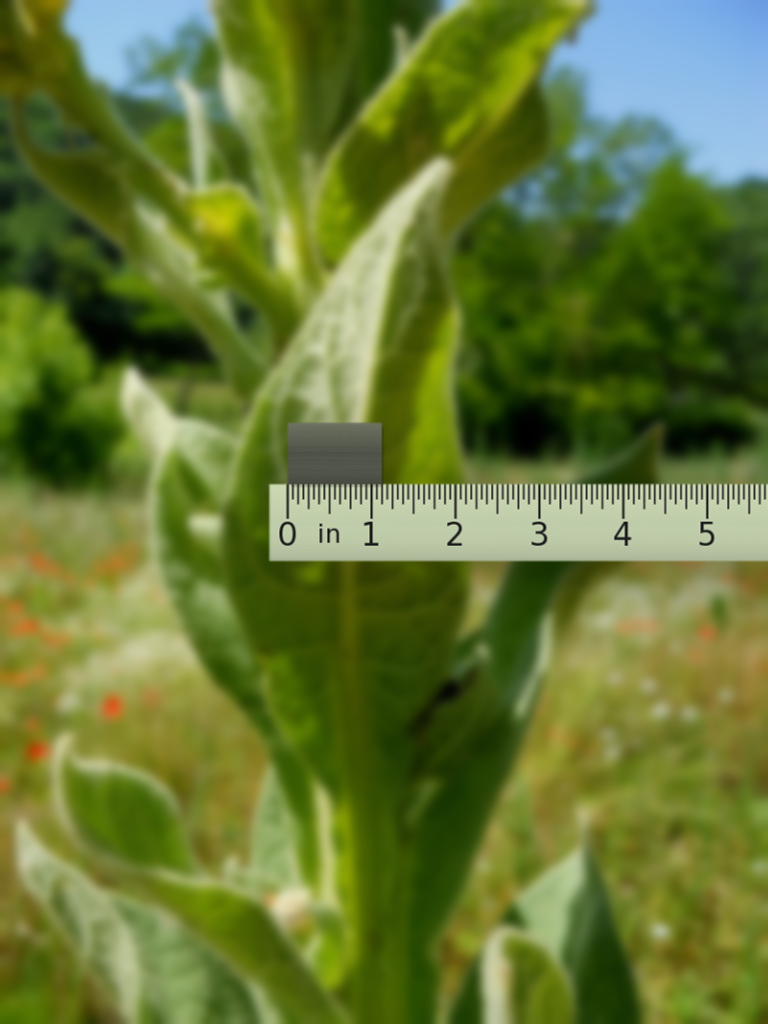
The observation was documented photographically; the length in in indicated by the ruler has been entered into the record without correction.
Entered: 1.125 in
